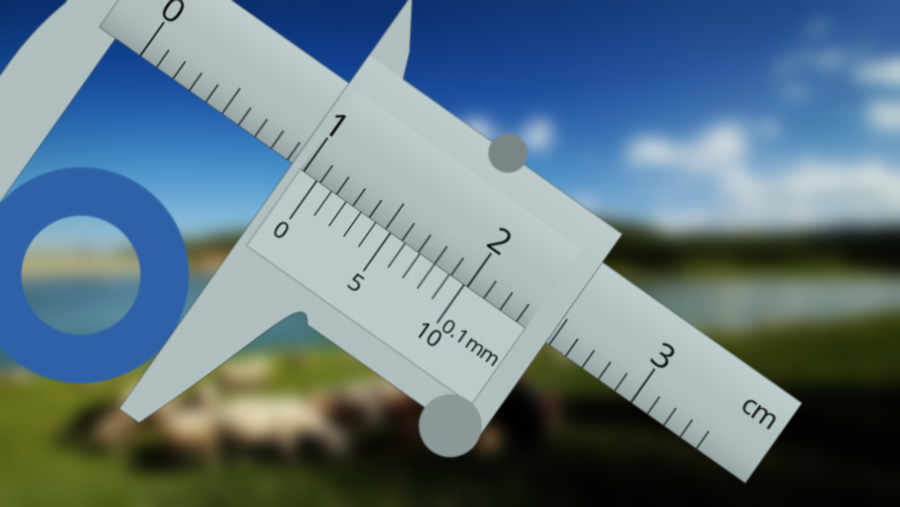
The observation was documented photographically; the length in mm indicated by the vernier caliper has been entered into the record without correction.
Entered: 10.8 mm
